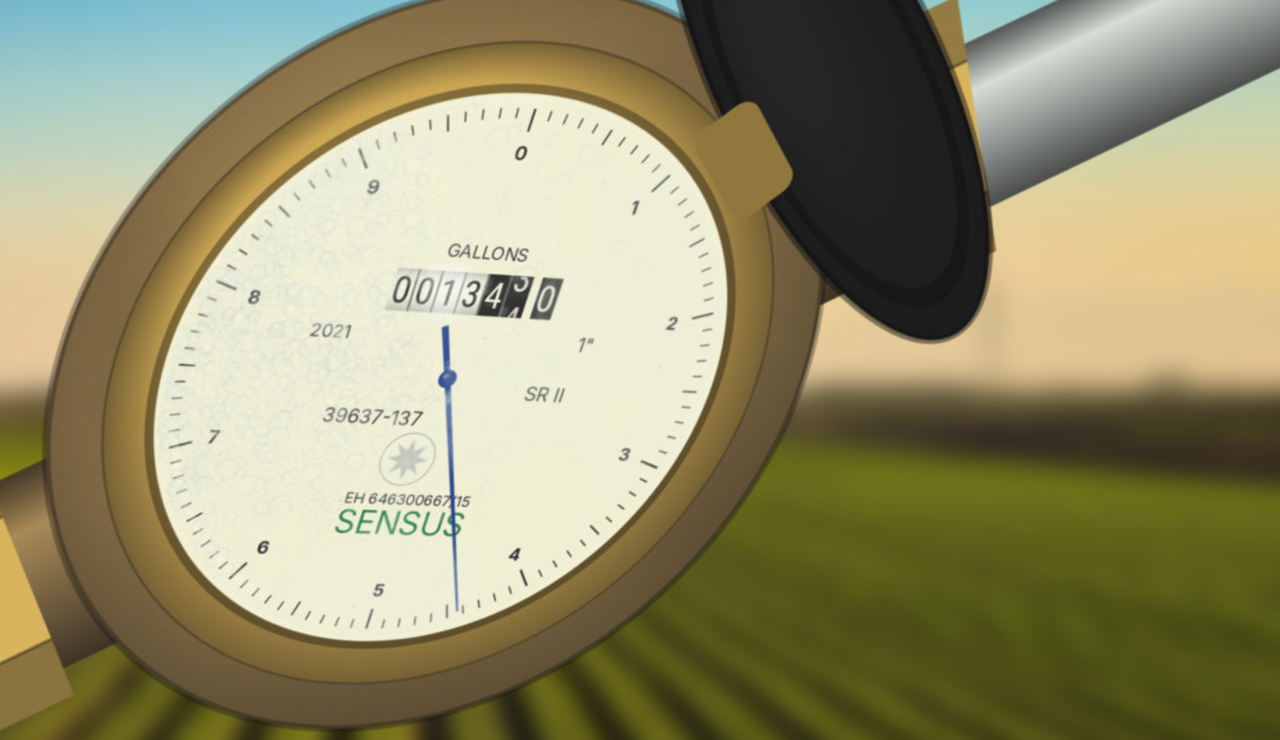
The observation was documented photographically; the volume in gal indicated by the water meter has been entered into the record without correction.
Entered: 13434.4 gal
